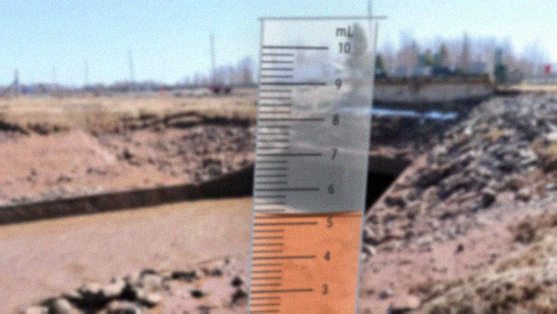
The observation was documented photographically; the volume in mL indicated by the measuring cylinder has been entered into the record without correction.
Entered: 5.2 mL
